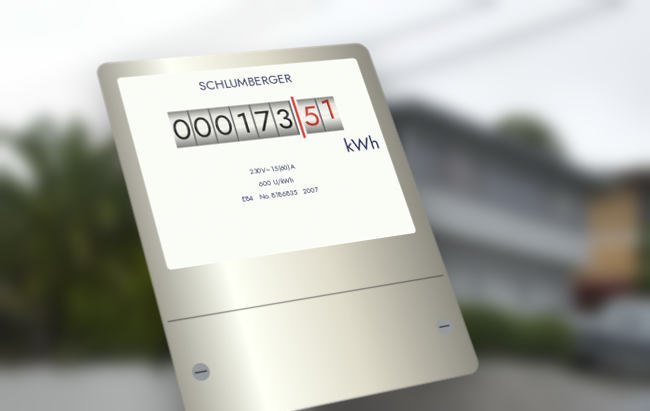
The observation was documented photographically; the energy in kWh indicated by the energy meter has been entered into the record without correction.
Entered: 173.51 kWh
